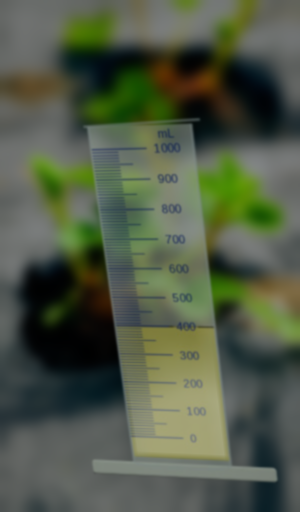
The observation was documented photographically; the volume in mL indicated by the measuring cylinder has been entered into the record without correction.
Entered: 400 mL
